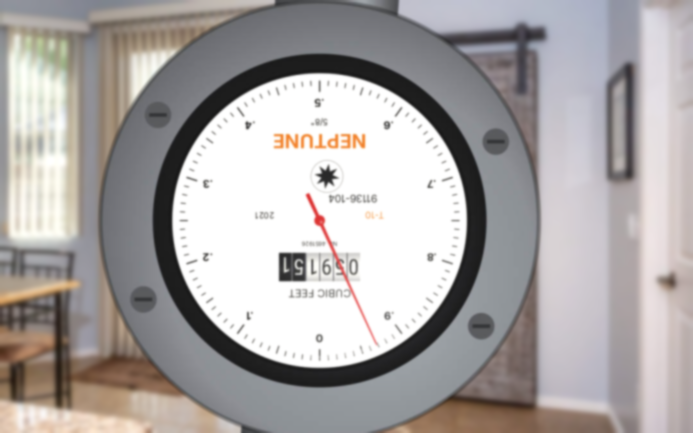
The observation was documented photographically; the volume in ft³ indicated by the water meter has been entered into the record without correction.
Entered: 59150.93 ft³
